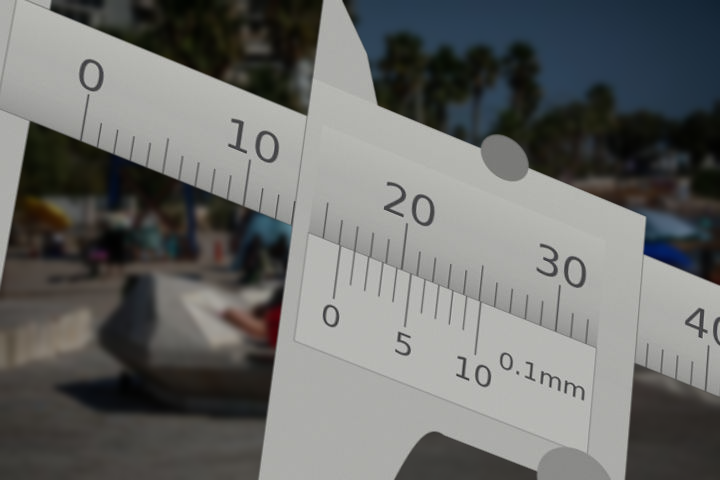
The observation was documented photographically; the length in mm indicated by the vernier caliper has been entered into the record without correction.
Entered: 16.1 mm
